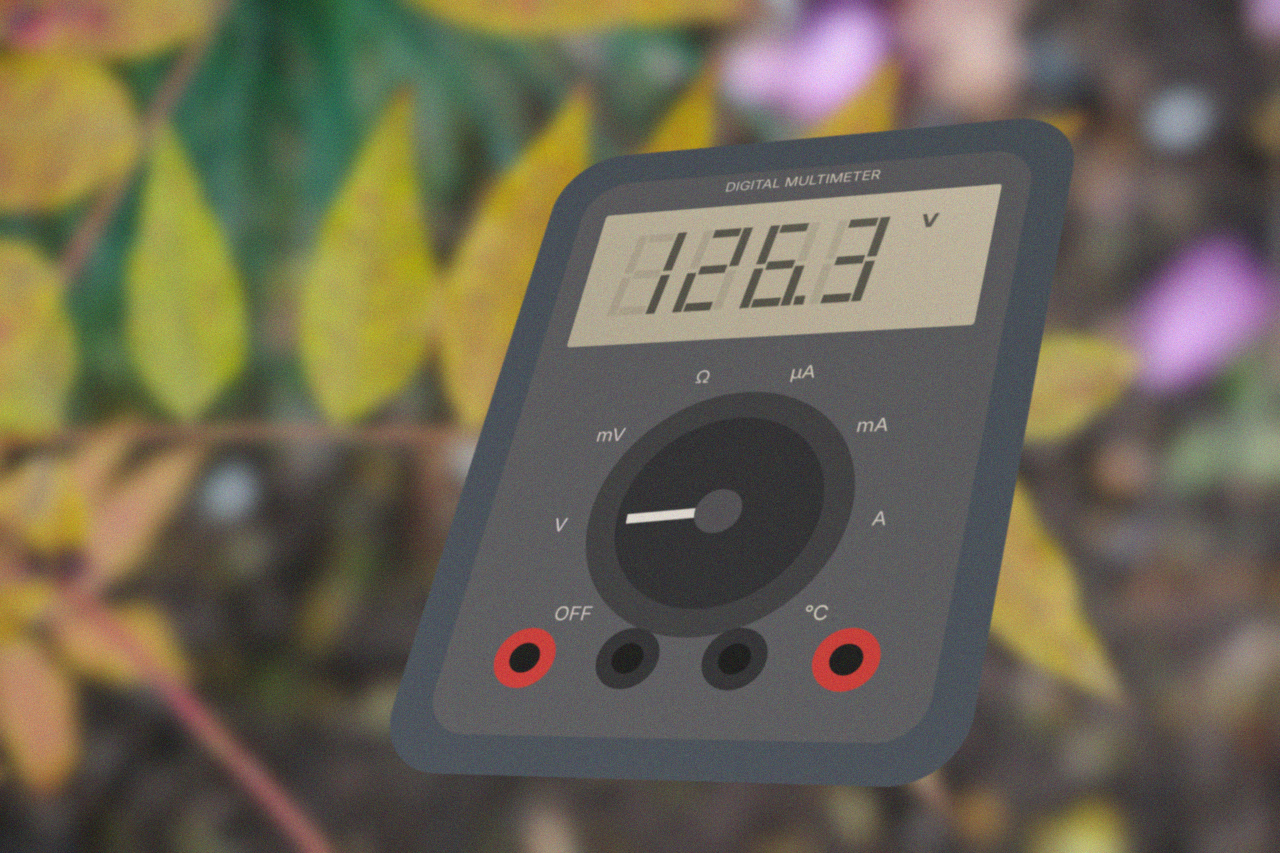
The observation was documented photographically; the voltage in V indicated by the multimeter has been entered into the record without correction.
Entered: 126.3 V
